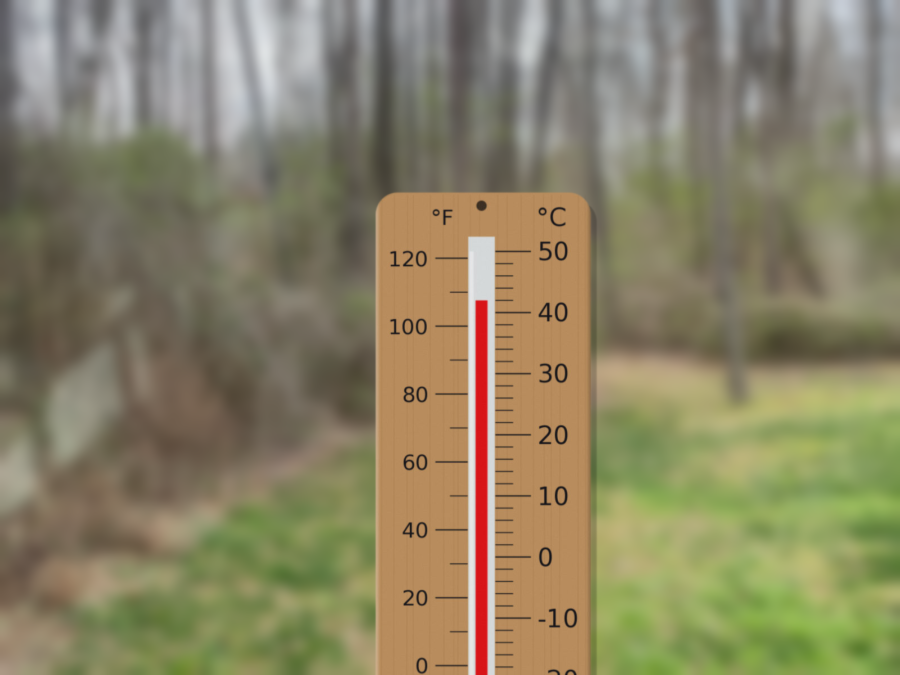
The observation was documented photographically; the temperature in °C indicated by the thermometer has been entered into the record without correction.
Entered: 42 °C
